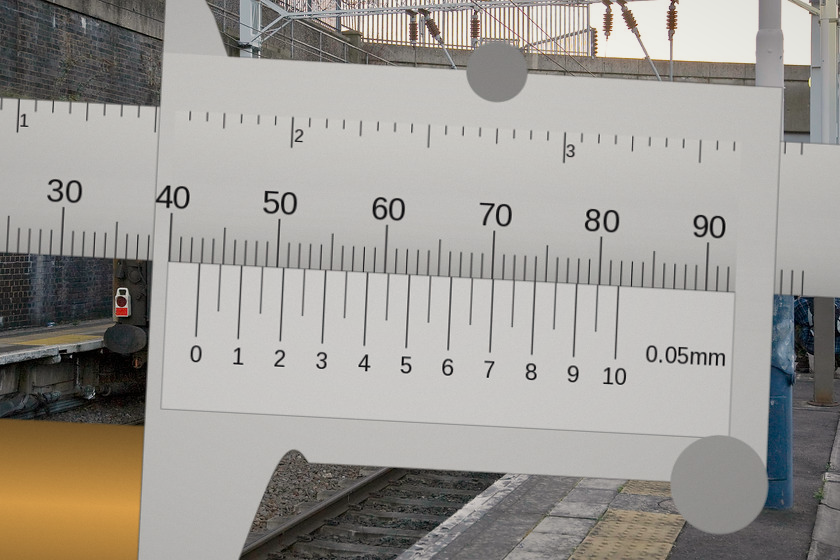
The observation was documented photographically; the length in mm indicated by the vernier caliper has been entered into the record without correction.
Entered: 42.8 mm
